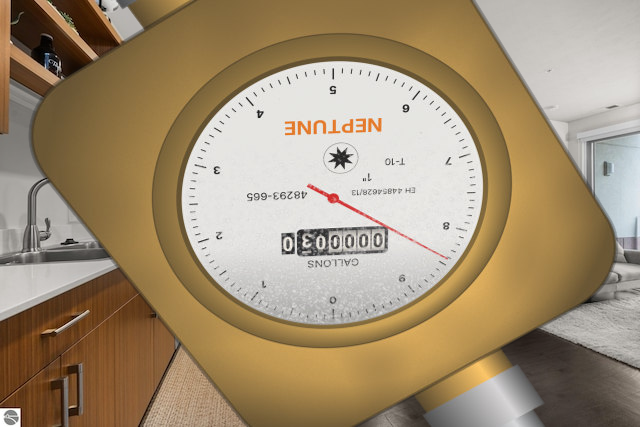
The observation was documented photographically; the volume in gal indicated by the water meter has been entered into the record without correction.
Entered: 28.4 gal
